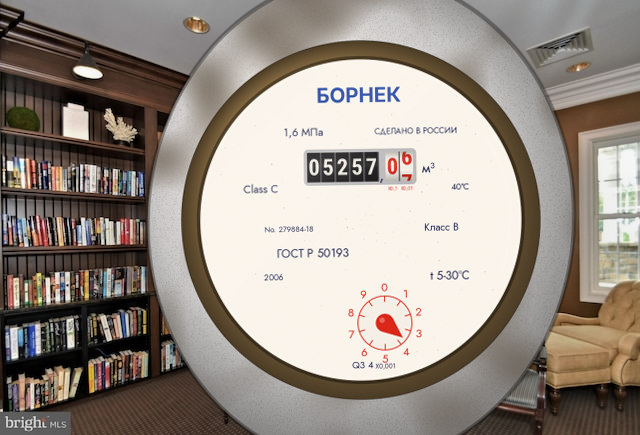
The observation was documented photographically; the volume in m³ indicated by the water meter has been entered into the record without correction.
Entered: 5257.063 m³
